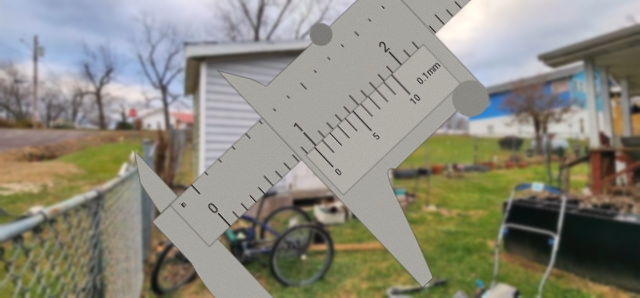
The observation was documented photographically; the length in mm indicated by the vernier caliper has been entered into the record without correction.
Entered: 9.8 mm
